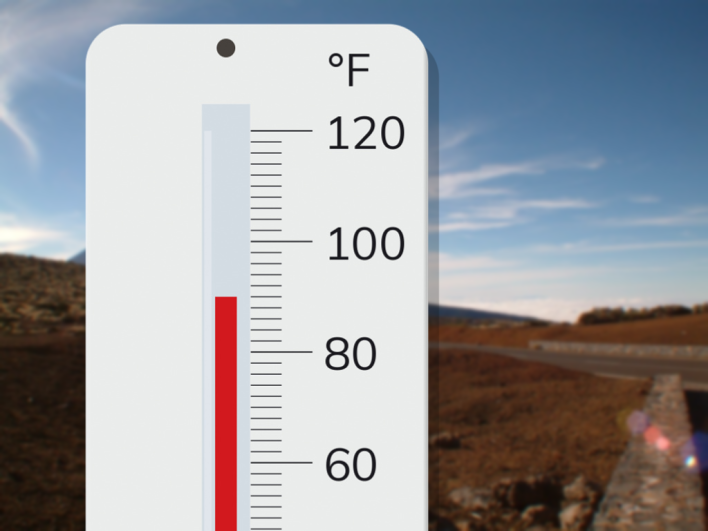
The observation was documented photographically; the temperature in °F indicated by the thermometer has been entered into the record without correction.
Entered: 90 °F
